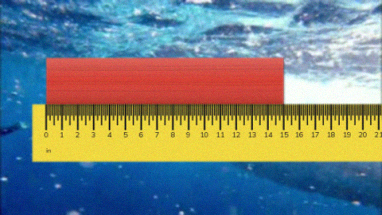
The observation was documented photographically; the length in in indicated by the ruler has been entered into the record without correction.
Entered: 15 in
